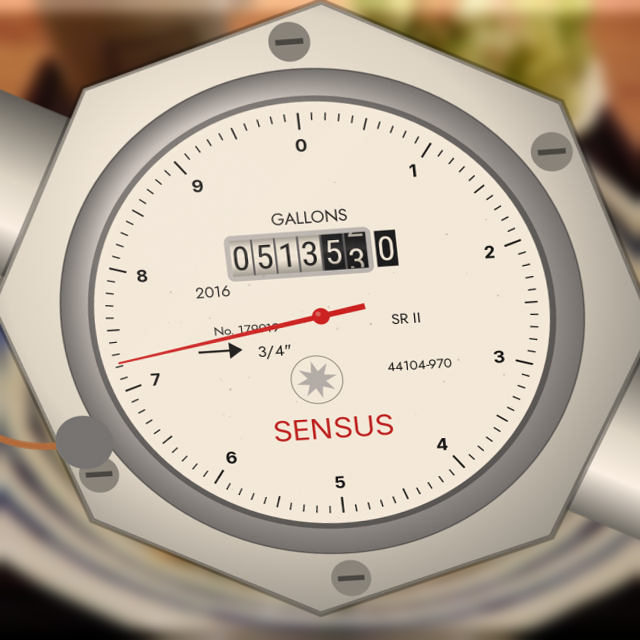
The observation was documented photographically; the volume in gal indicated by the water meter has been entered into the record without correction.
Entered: 513527.2 gal
